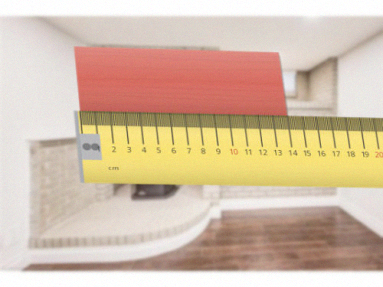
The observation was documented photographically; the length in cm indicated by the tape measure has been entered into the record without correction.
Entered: 14 cm
